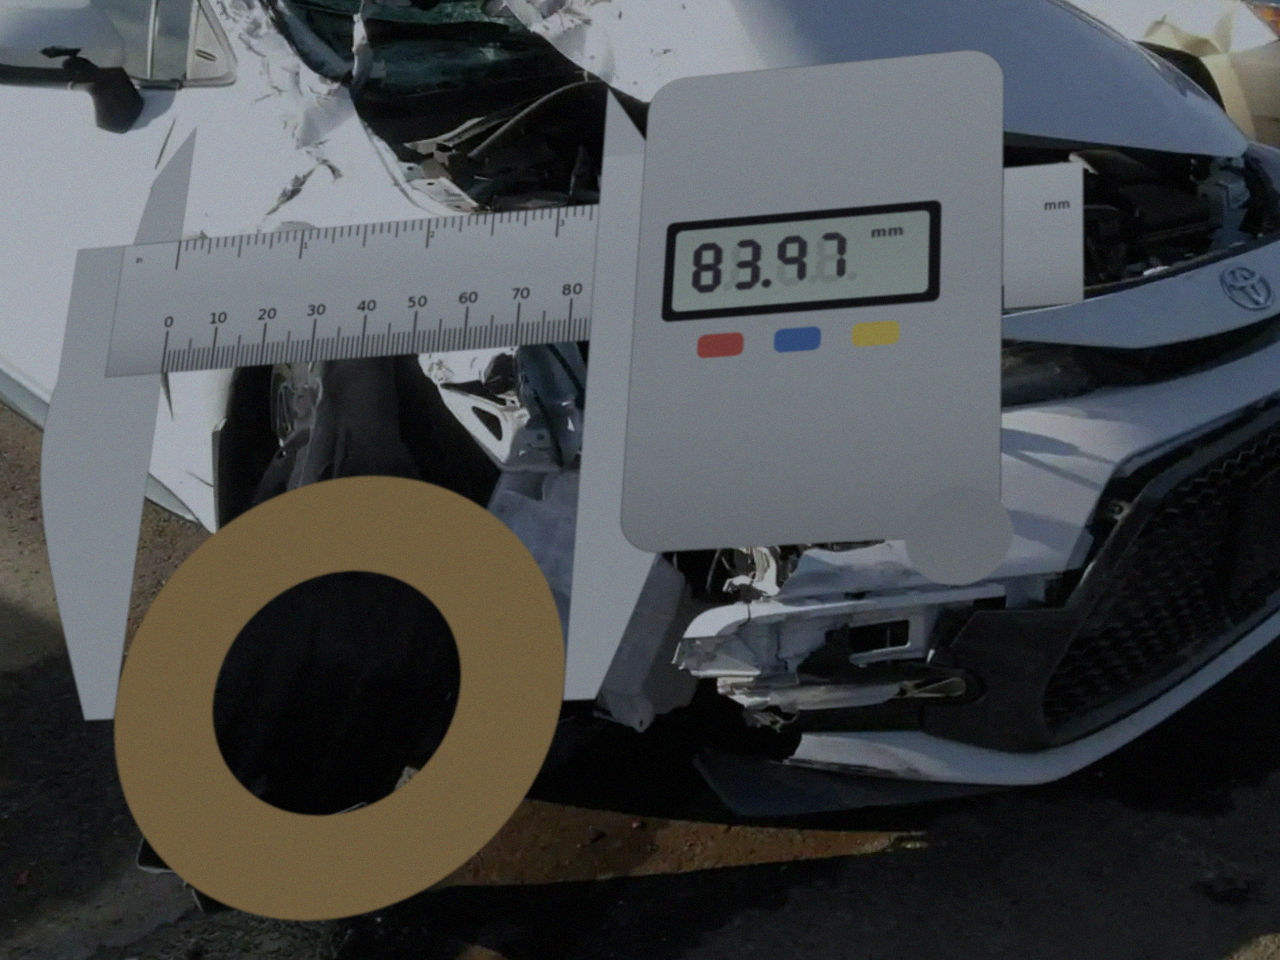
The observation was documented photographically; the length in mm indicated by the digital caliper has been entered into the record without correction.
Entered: 83.97 mm
